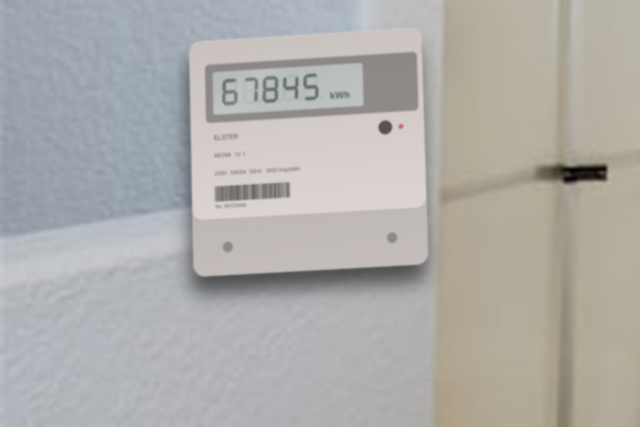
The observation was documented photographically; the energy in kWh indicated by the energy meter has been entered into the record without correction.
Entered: 67845 kWh
